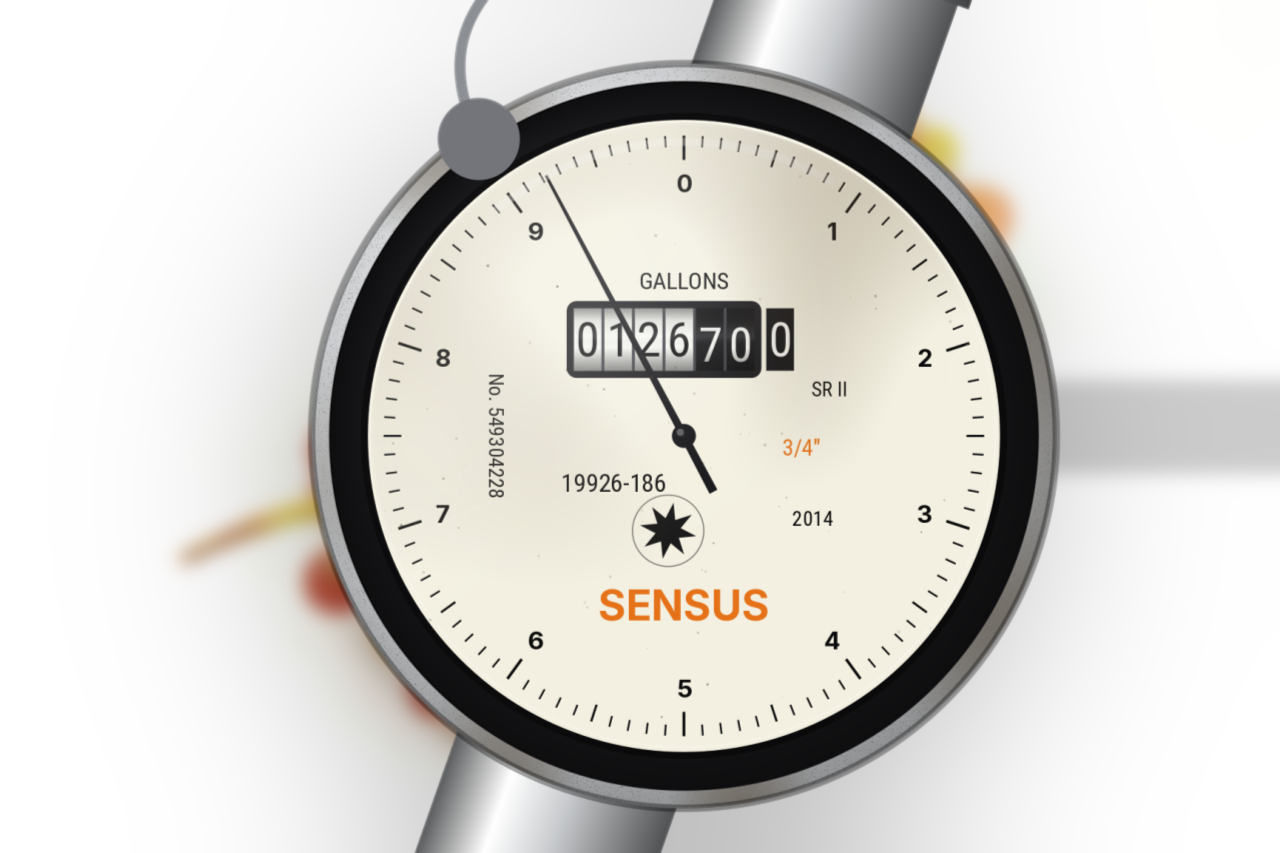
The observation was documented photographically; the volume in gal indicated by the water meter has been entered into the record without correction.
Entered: 126699.2 gal
